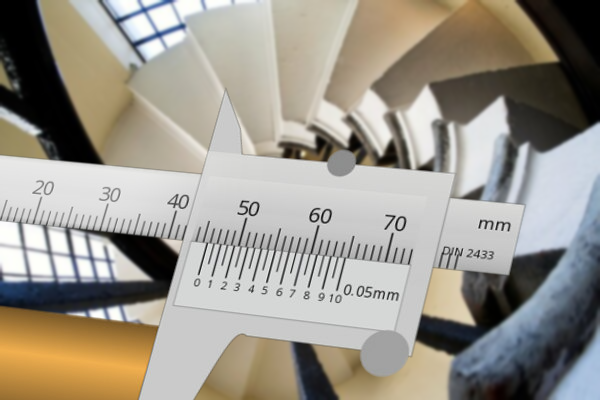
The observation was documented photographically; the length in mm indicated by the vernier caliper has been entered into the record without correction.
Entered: 45.6 mm
